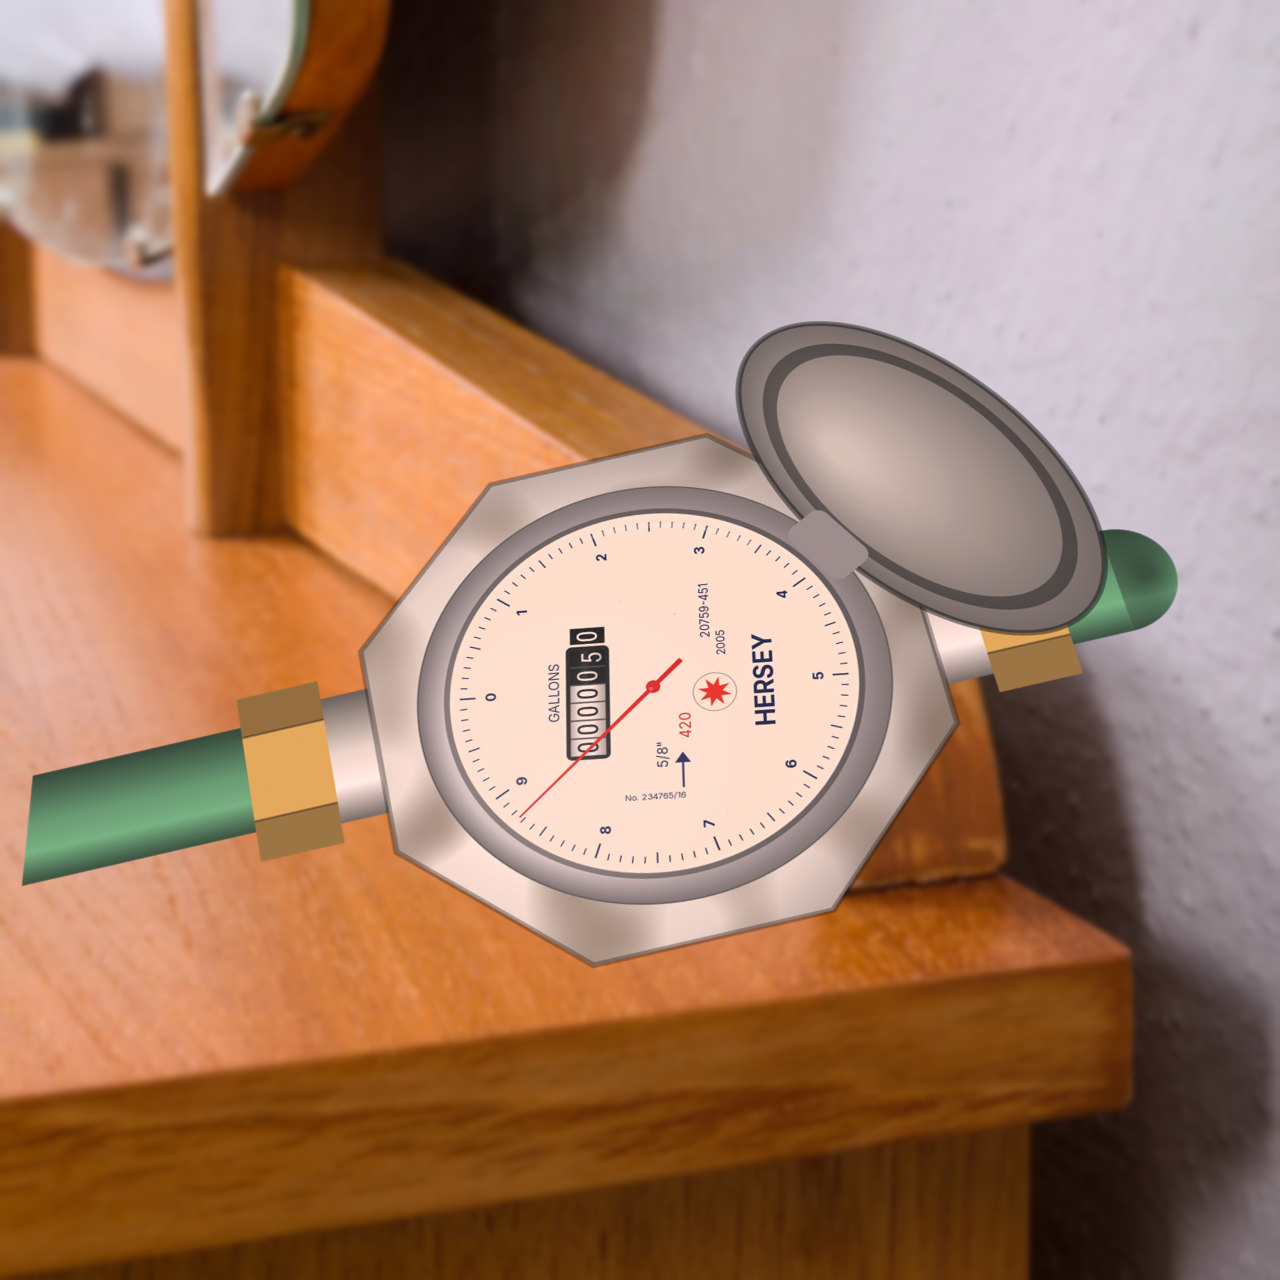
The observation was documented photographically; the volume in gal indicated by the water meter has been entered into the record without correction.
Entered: 48.7 gal
